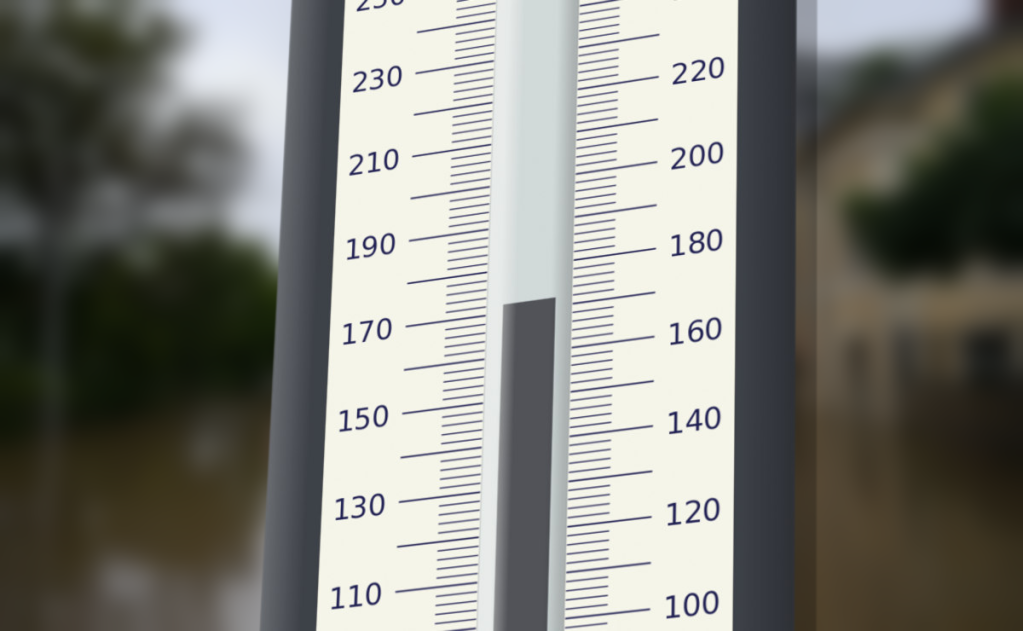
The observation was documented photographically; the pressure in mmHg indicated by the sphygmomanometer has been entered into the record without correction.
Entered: 172 mmHg
